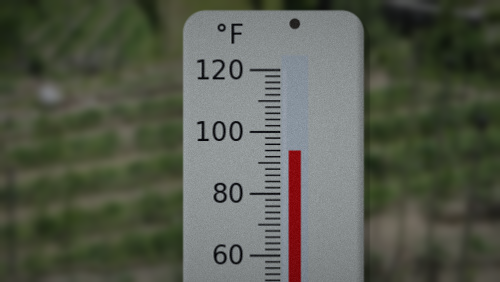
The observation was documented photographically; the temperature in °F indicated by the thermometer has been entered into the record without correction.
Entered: 94 °F
